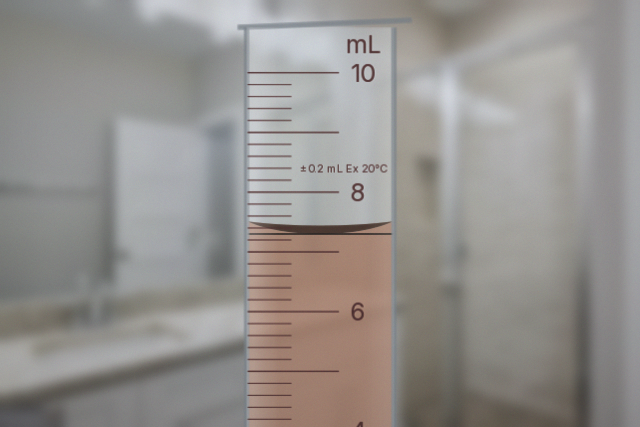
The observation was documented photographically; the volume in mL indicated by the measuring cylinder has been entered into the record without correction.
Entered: 7.3 mL
